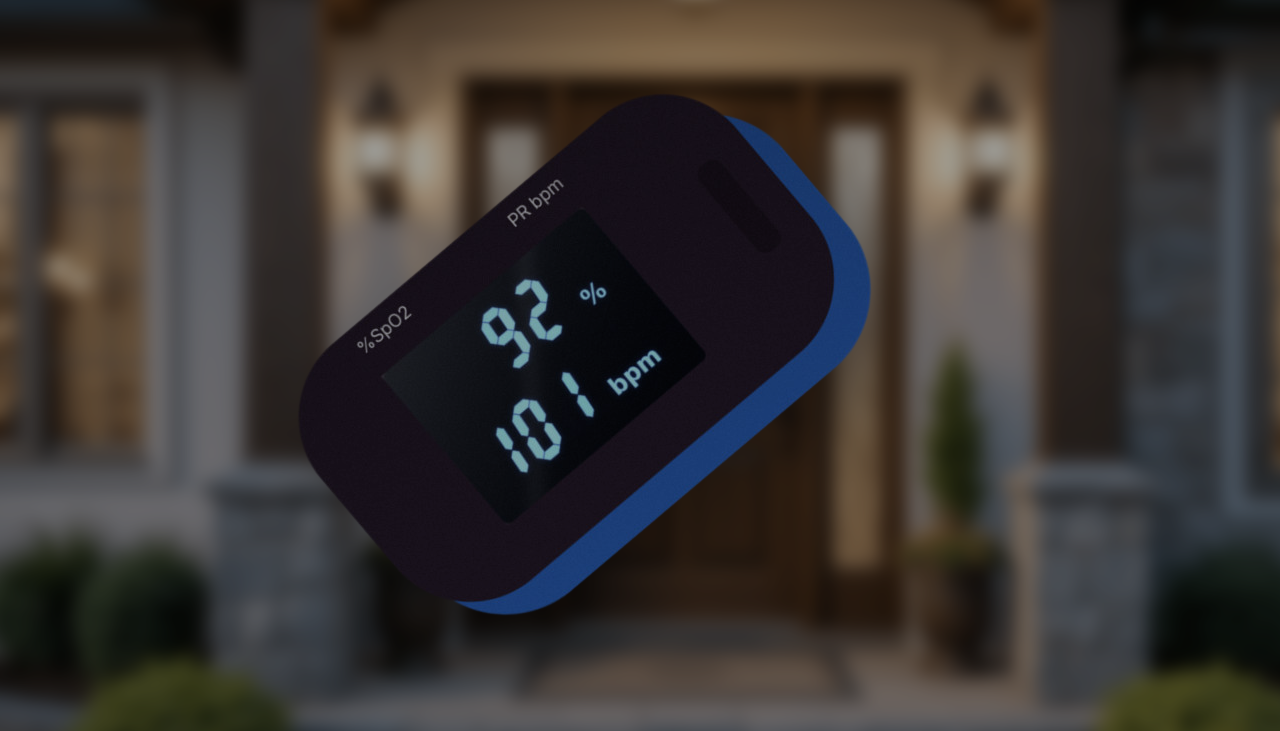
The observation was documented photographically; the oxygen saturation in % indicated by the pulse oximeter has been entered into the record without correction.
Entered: 92 %
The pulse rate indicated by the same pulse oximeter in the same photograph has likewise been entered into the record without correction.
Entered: 101 bpm
